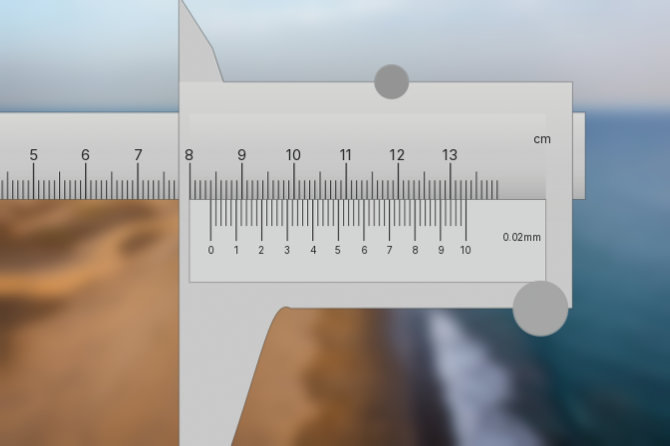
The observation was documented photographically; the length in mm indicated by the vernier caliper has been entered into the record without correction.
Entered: 84.0 mm
